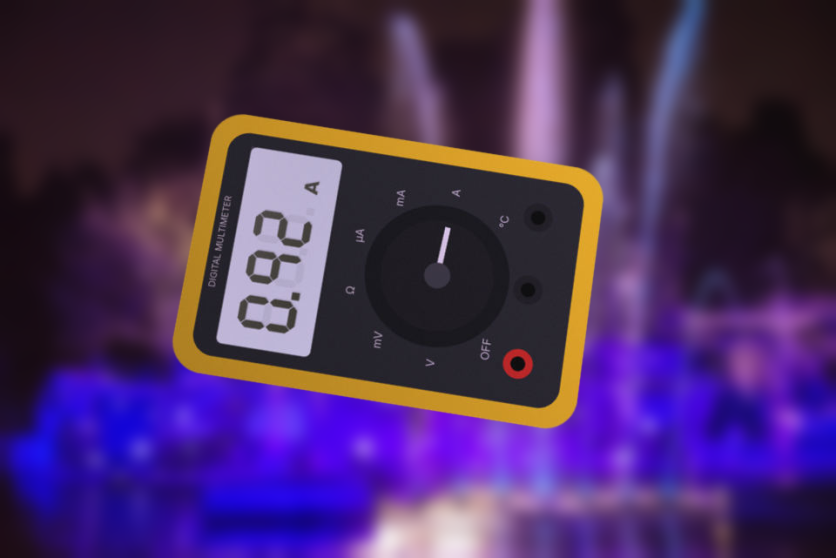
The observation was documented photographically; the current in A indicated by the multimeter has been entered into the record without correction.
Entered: 0.92 A
